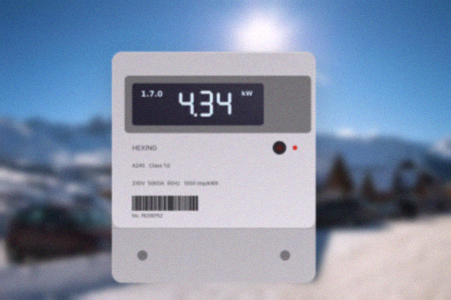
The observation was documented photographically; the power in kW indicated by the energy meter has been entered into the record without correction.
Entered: 4.34 kW
